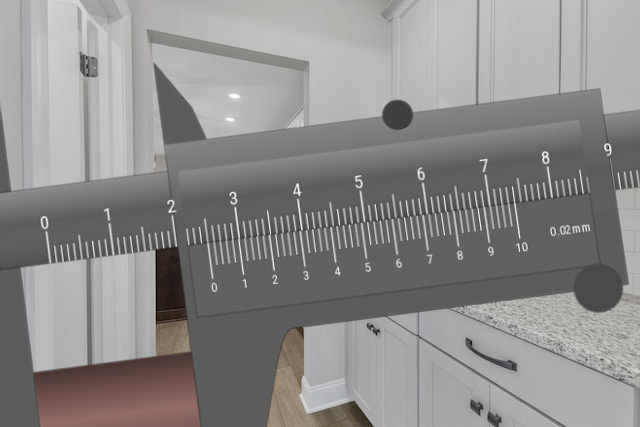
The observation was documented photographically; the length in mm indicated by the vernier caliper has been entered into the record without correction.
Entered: 25.0 mm
